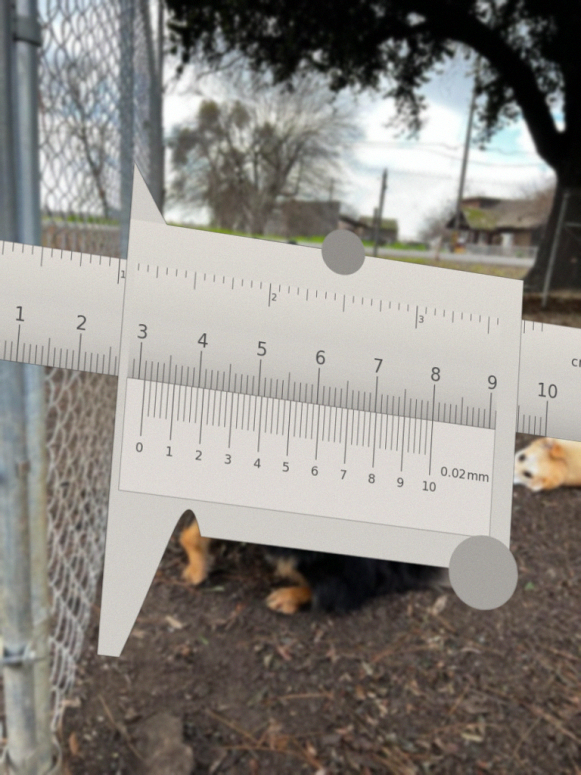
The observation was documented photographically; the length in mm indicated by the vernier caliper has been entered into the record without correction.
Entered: 31.0 mm
